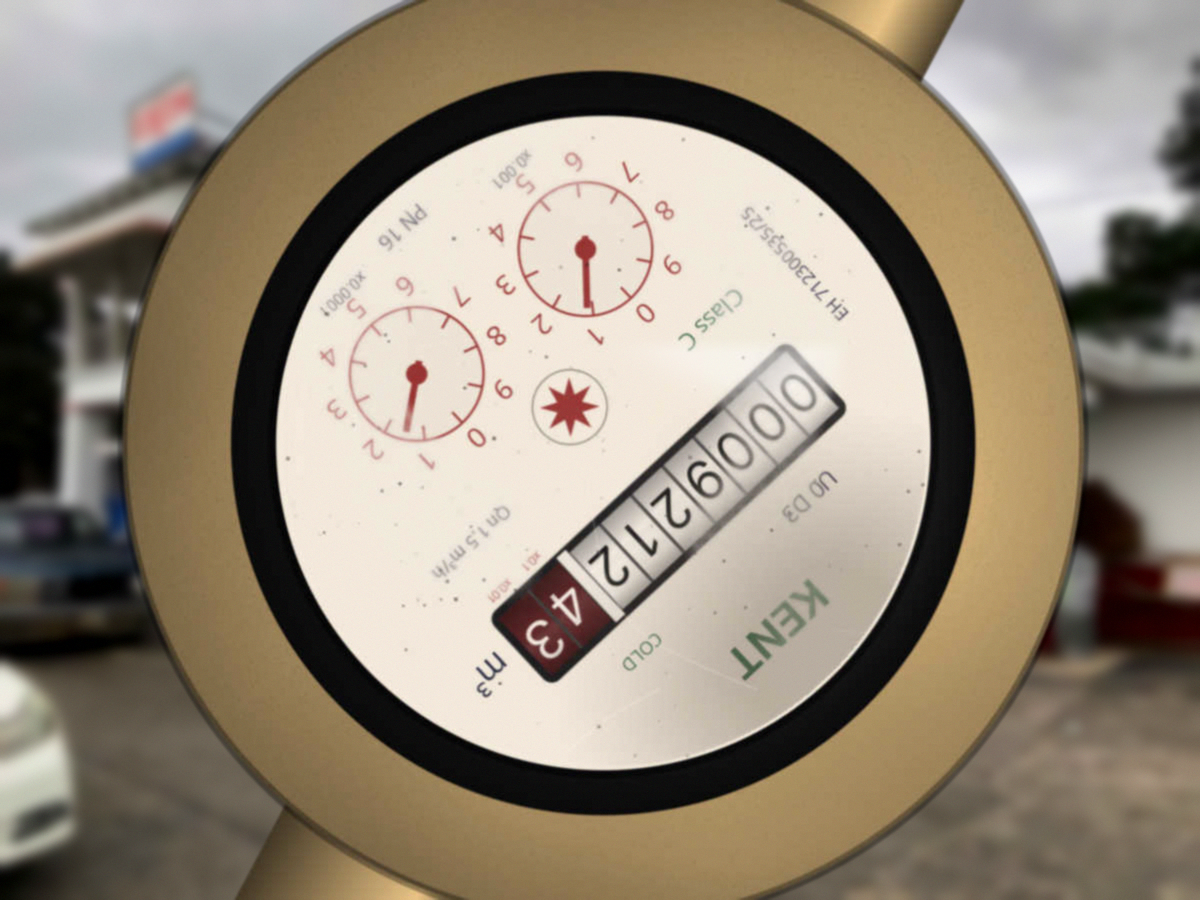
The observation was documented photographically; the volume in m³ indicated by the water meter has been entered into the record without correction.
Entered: 9212.4311 m³
